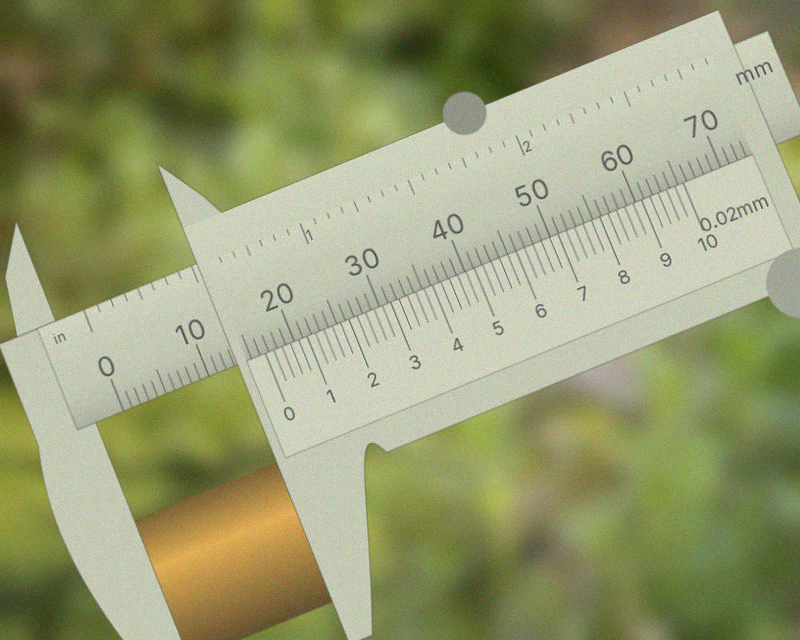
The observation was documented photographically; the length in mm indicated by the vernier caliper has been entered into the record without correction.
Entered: 16.6 mm
